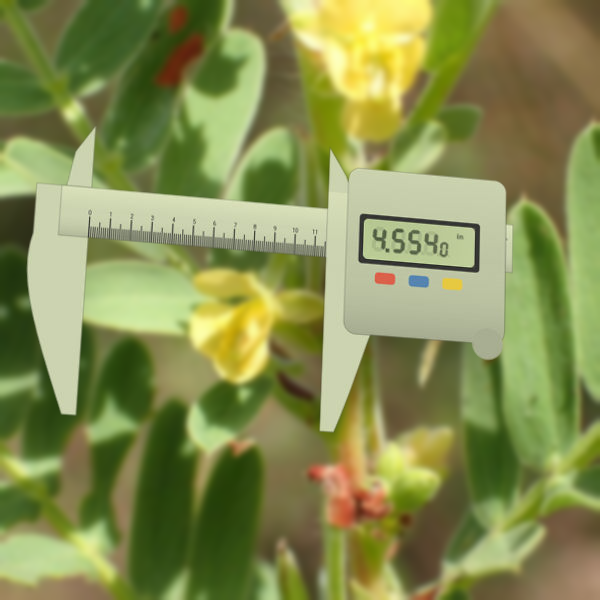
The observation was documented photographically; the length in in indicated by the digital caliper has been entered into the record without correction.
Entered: 4.5540 in
